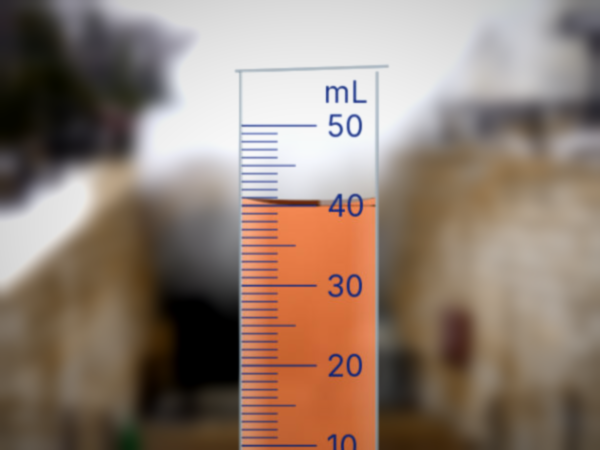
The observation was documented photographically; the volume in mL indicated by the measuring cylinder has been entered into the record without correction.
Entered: 40 mL
